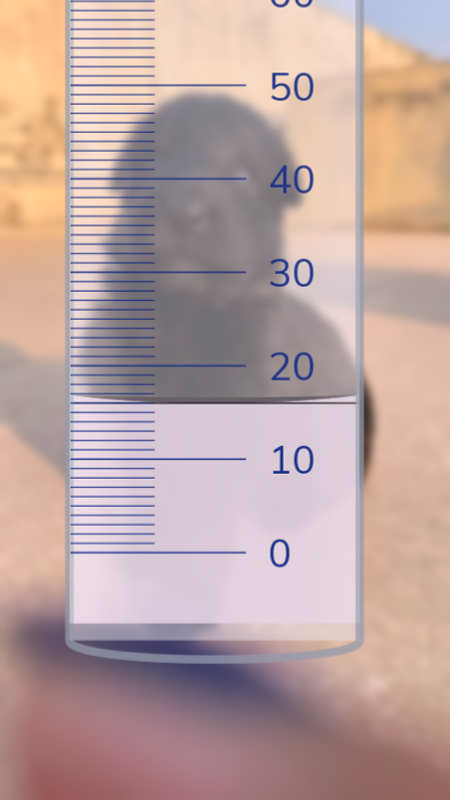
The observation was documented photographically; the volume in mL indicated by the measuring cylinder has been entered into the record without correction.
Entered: 16 mL
